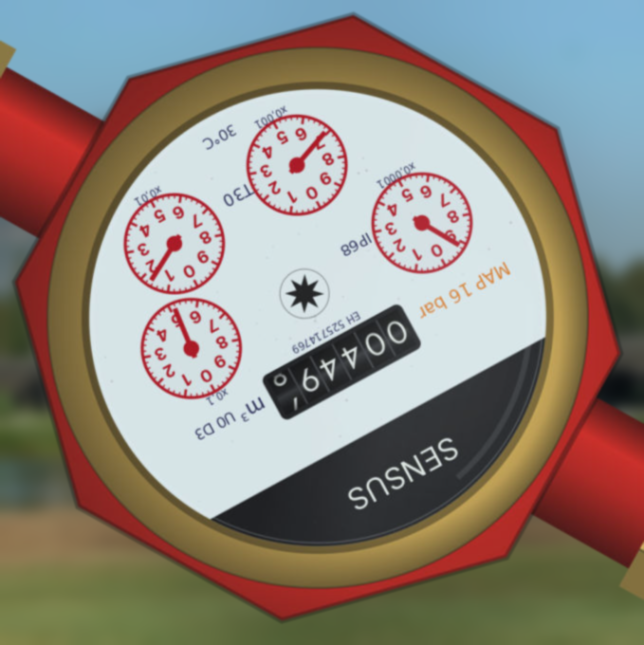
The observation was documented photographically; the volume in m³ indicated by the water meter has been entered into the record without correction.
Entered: 4497.5169 m³
